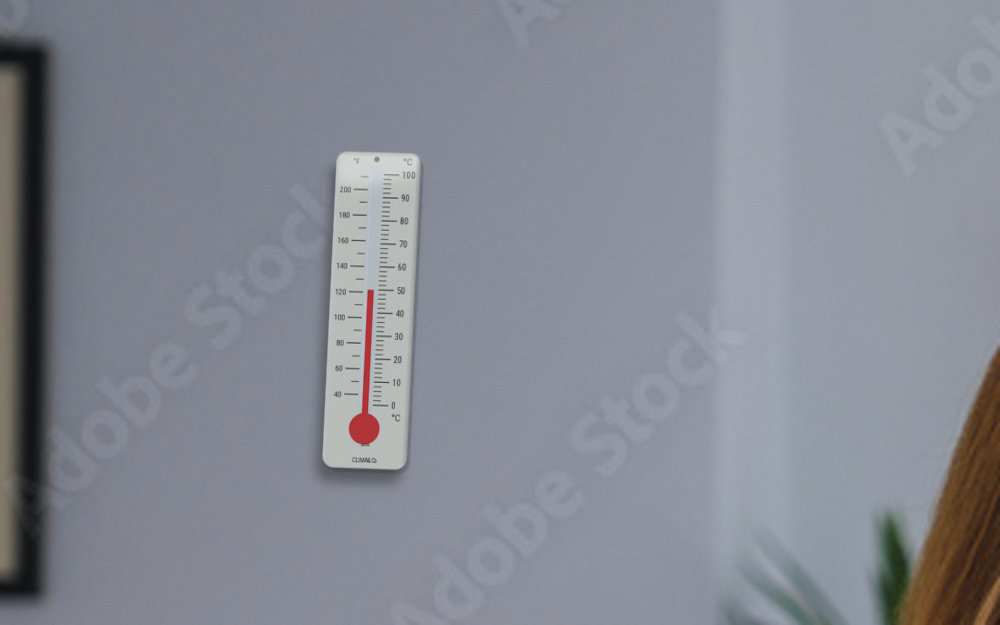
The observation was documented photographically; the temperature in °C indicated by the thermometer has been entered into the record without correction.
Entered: 50 °C
